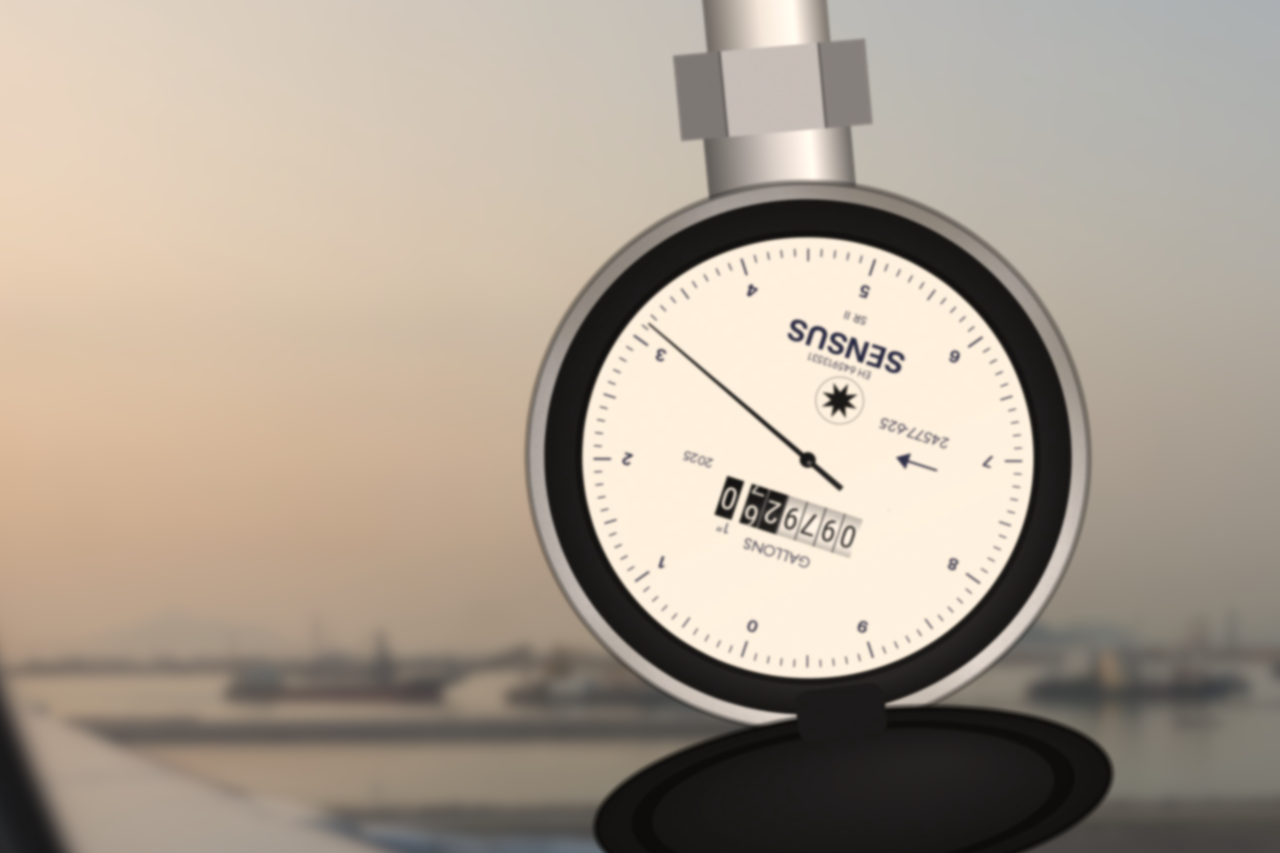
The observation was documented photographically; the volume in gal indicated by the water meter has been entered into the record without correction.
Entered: 979263.1 gal
